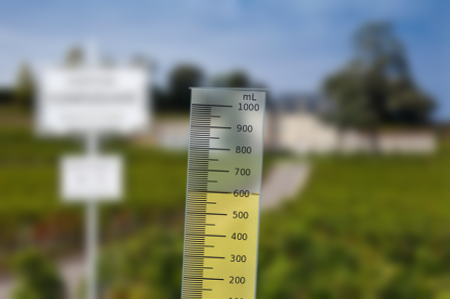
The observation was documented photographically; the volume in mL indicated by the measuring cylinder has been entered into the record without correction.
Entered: 600 mL
